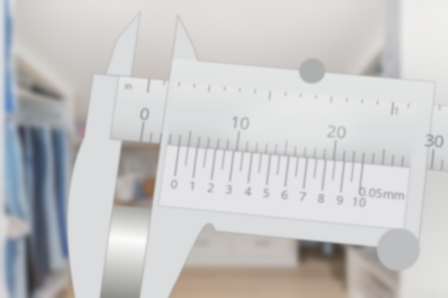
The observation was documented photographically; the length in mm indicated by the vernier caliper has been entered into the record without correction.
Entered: 4.0 mm
